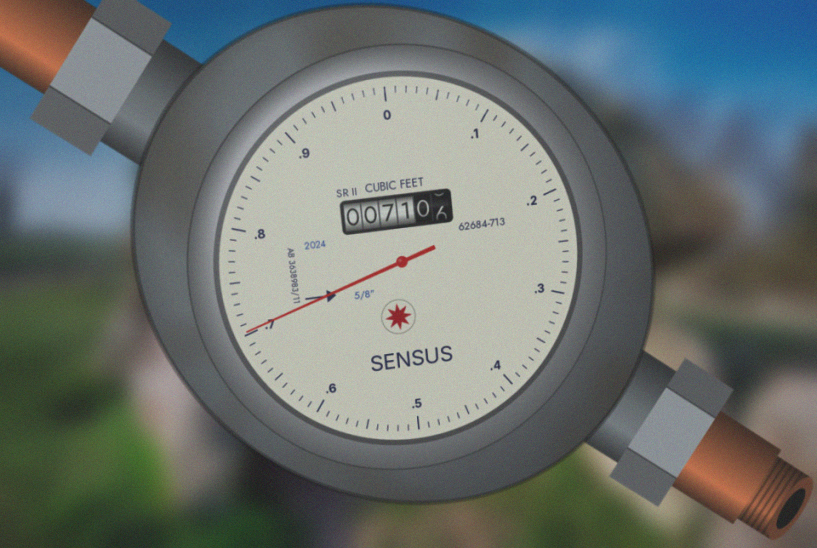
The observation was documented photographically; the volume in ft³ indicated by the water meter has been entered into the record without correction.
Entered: 7105.70 ft³
